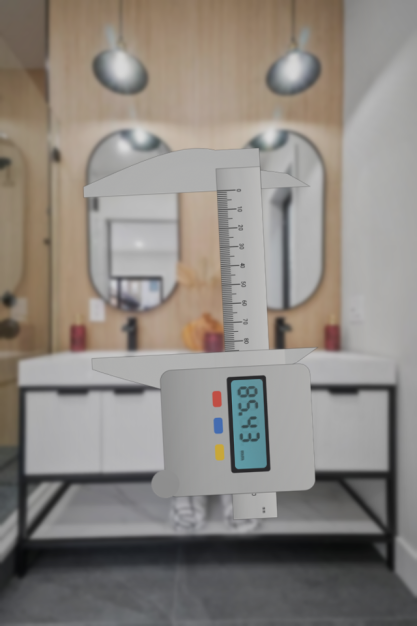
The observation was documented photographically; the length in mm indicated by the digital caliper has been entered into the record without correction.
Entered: 85.43 mm
